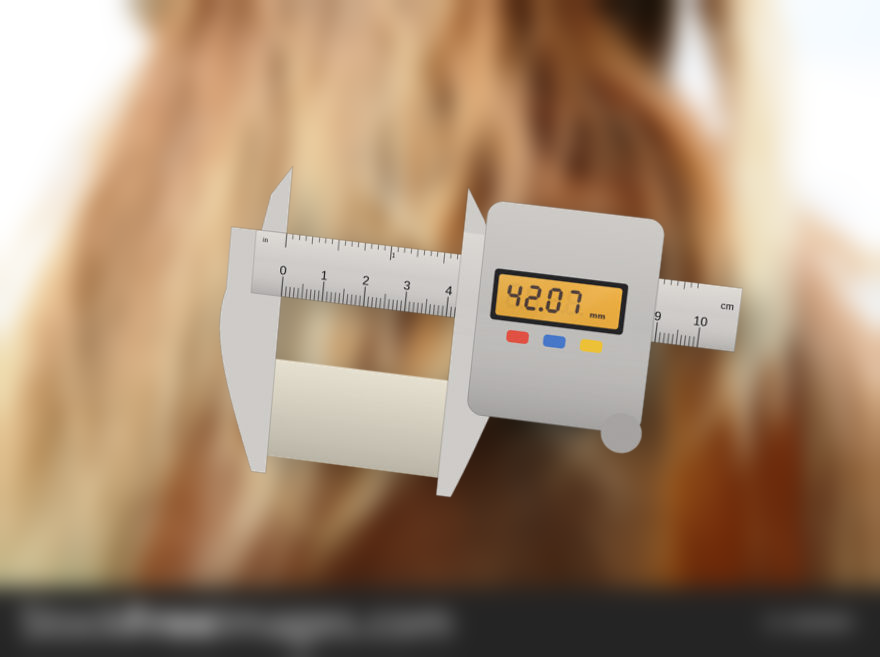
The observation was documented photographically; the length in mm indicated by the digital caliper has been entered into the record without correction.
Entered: 42.07 mm
